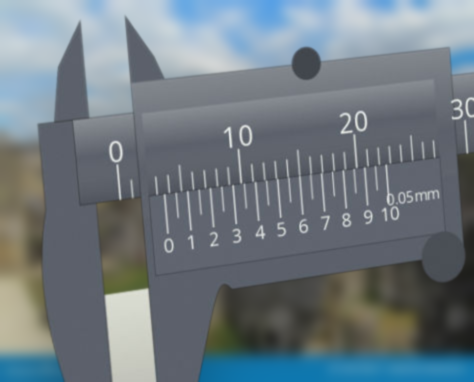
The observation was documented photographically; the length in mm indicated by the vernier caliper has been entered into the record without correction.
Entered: 3.6 mm
